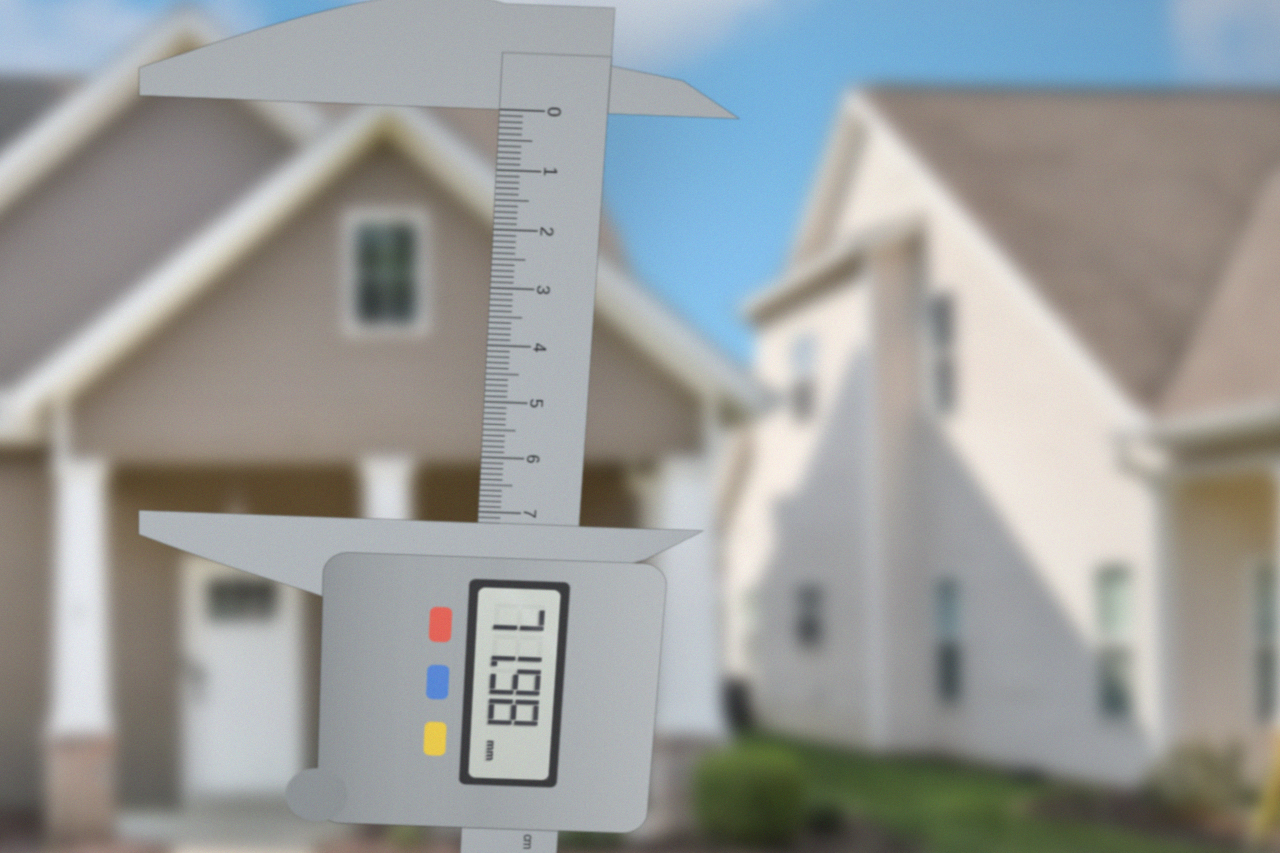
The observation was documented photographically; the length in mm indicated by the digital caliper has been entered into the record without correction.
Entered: 71.98 mm
